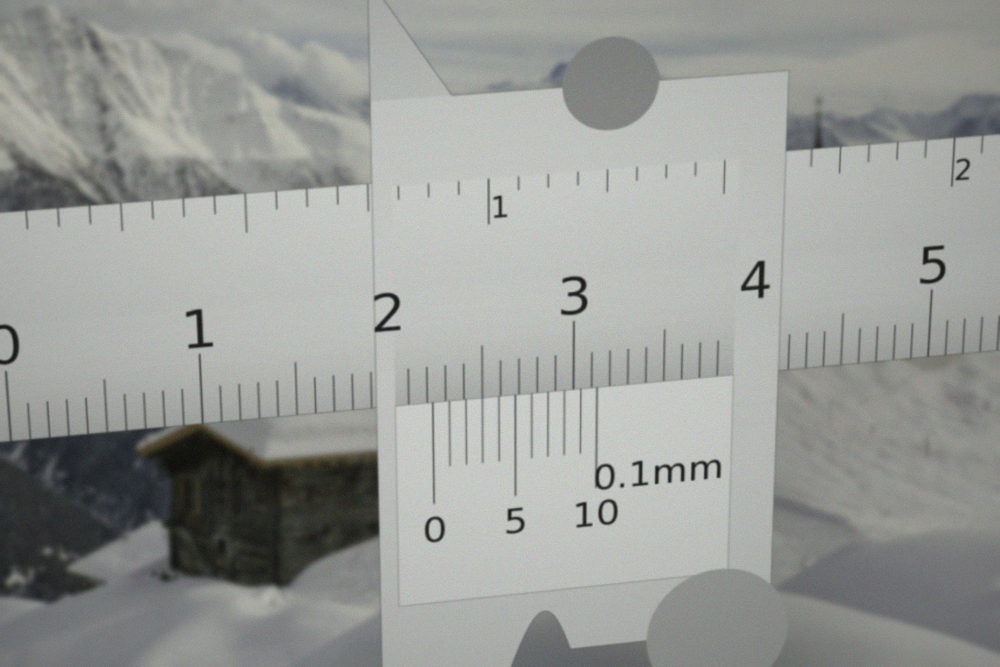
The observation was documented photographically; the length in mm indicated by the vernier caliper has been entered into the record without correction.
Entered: 22.3 mm
